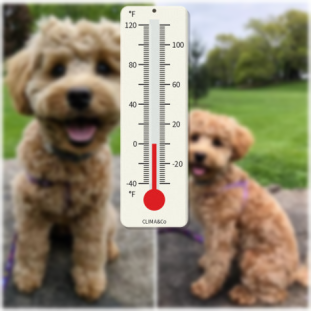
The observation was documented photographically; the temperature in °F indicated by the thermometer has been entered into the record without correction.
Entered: 0 °F
